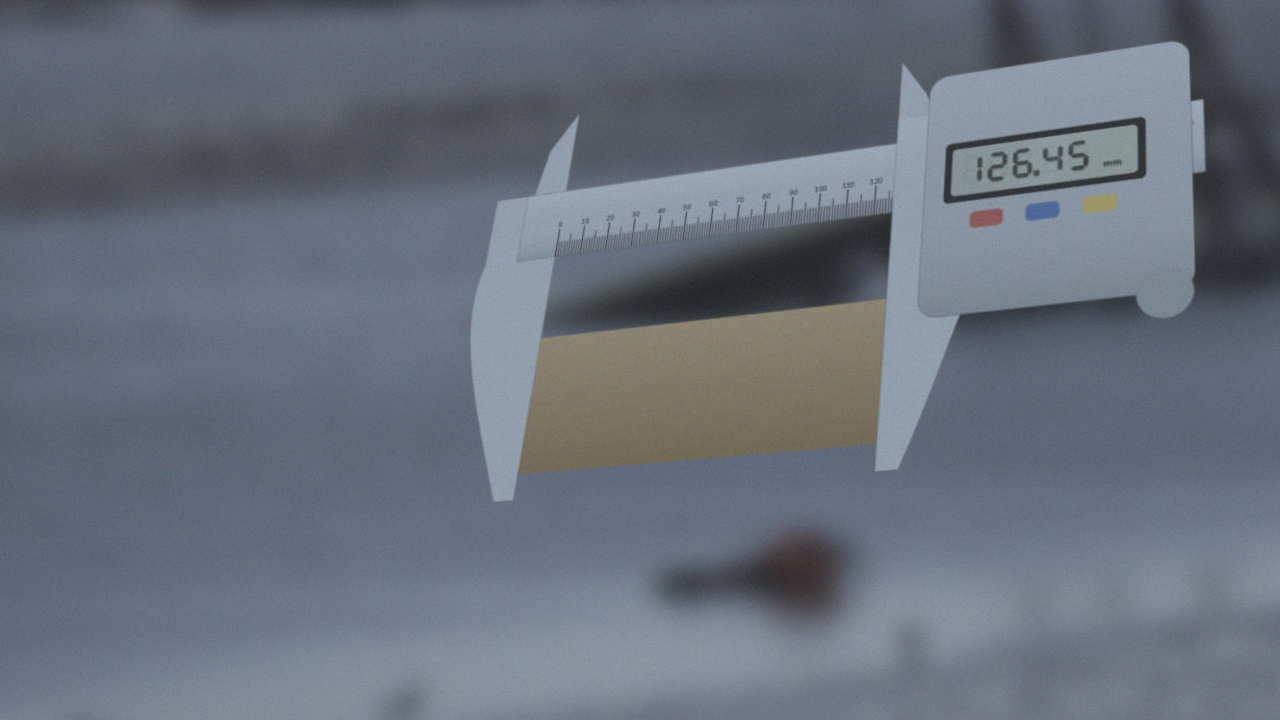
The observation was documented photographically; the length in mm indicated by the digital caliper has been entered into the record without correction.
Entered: 126.45 mm
